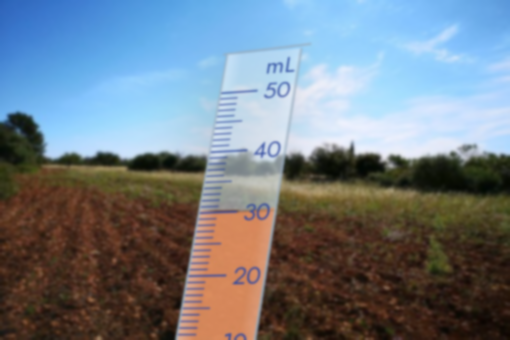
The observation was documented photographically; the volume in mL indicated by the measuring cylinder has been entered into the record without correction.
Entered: 30 mL
